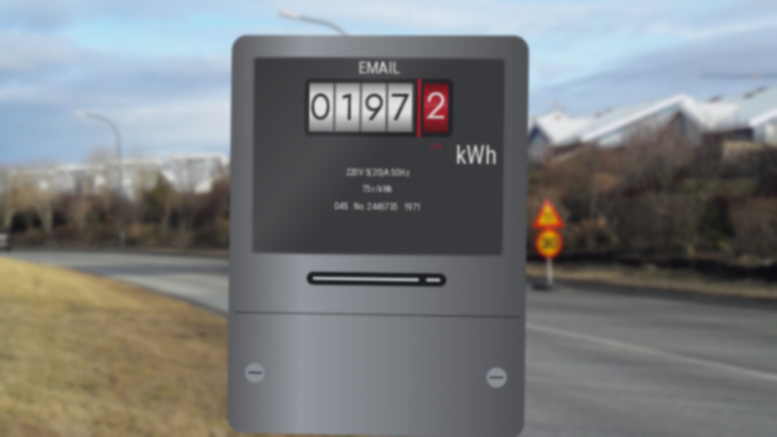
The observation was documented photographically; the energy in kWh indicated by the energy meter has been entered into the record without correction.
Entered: 197.2 kWh
